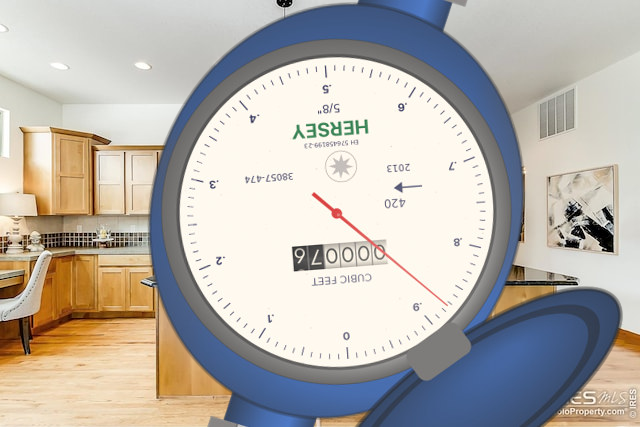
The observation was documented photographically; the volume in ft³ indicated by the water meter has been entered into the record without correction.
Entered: 75.87 ft³
